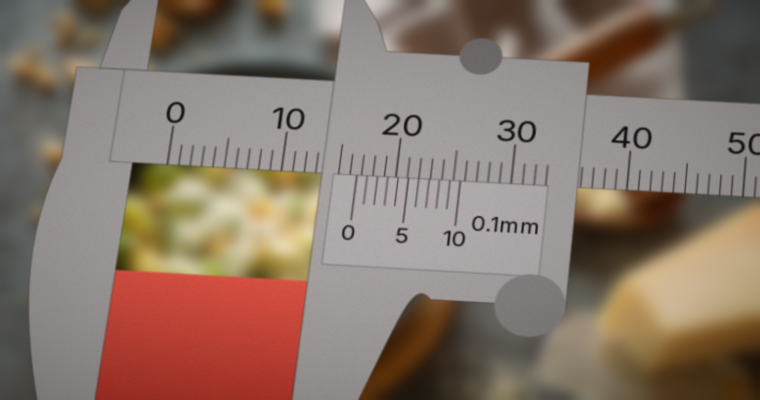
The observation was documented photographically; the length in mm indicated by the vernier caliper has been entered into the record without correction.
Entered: 16.6 mm
